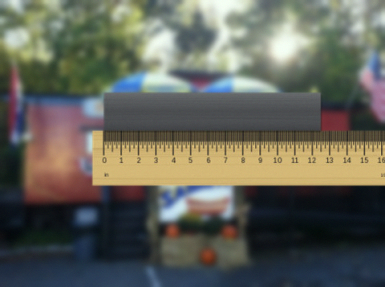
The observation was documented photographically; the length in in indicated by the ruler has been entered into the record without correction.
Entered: 12.5 in
